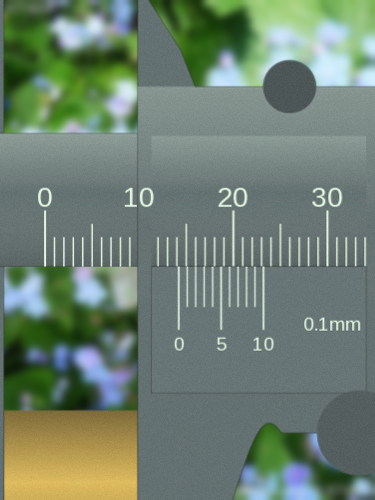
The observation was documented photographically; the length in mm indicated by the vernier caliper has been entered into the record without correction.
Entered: 14.2 mm
